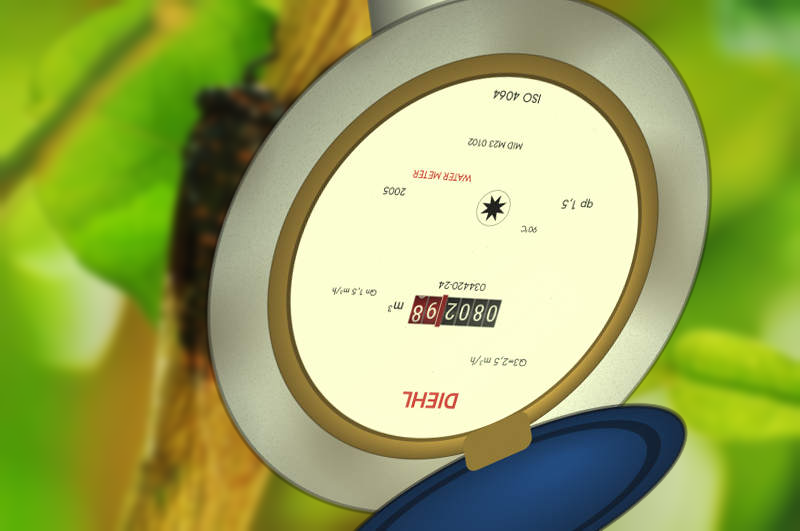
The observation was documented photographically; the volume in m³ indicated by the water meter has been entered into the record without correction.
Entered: 802.98 m³
